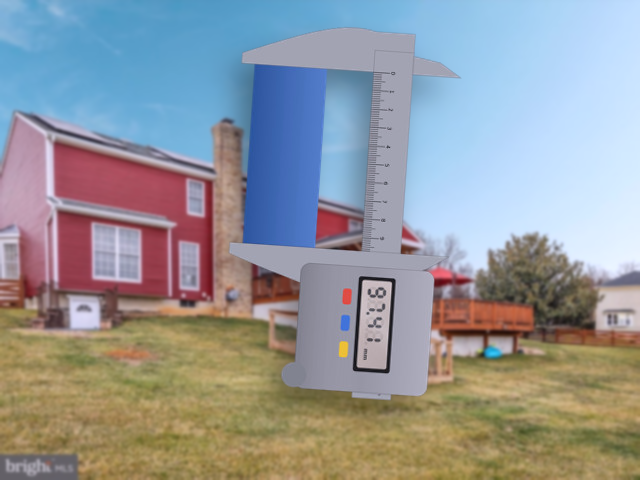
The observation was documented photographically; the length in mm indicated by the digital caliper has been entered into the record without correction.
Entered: 97.41 mm
